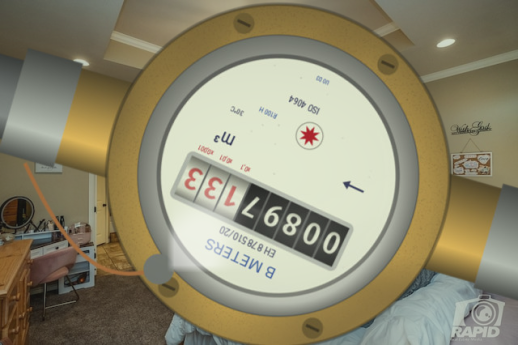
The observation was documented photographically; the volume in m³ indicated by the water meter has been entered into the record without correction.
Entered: 897.133 m³
